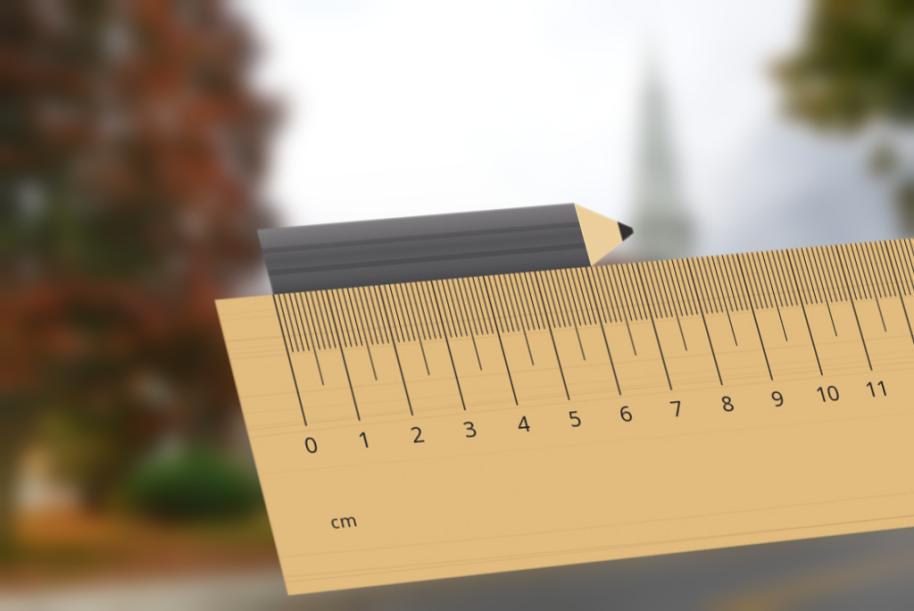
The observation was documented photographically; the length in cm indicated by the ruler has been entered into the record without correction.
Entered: 7.1 cm
